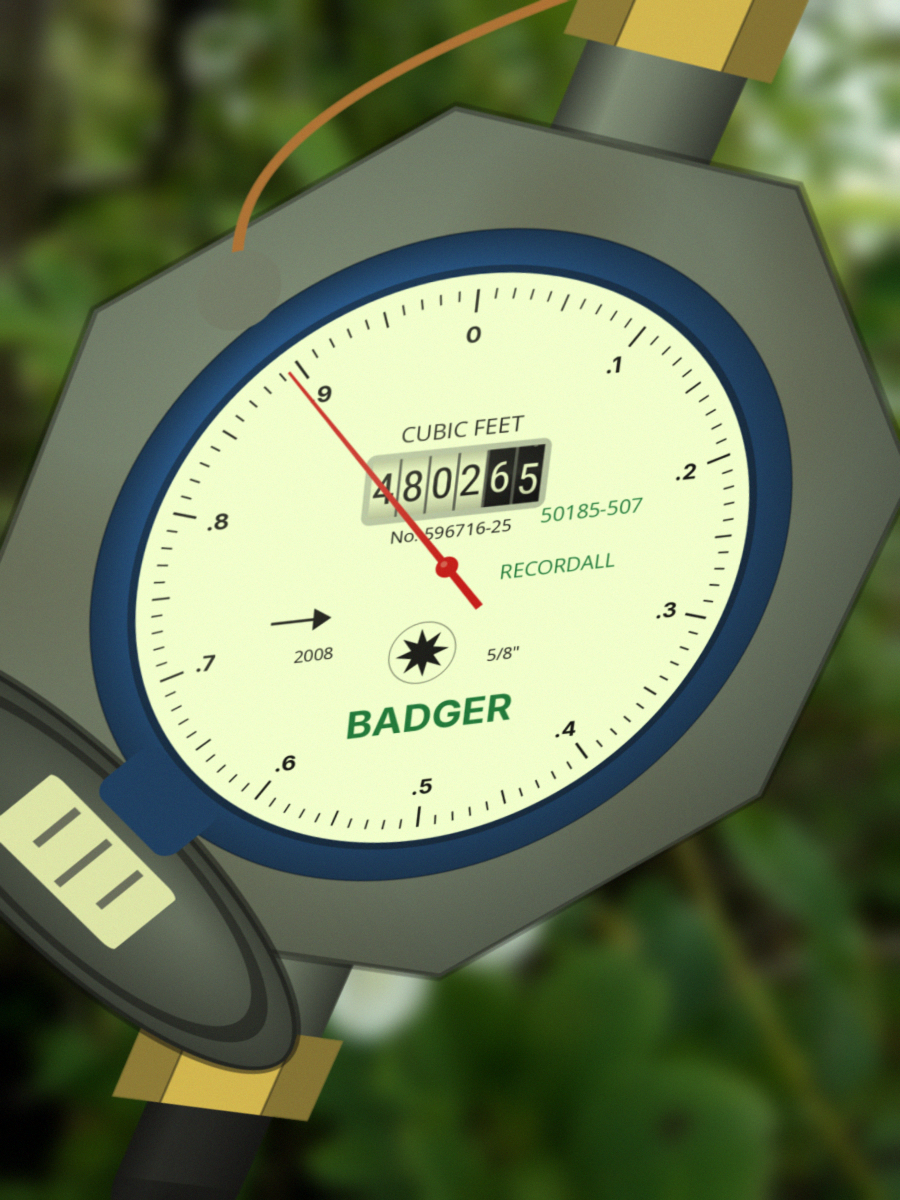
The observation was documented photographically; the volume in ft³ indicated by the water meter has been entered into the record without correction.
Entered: 480264.89 ft³
